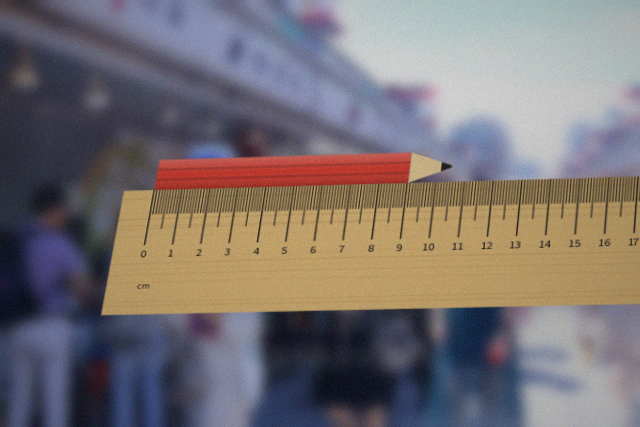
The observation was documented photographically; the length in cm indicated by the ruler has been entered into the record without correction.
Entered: 10.5 cm
